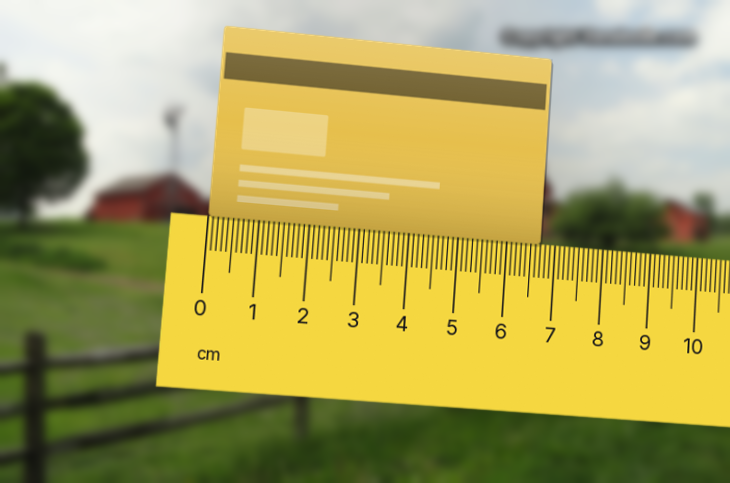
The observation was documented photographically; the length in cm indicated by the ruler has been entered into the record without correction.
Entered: 6.7 cm
